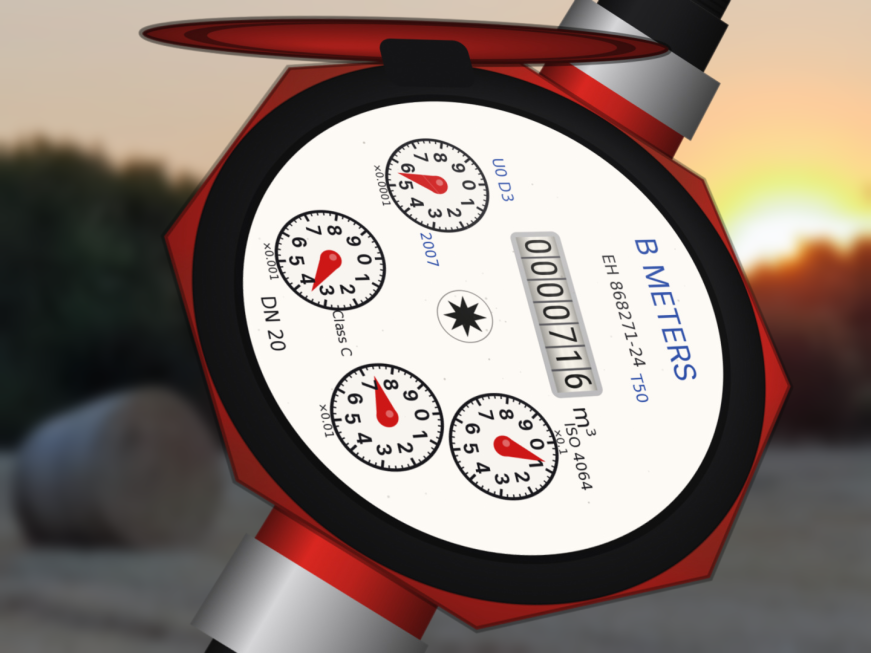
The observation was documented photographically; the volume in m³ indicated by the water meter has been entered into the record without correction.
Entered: 716.0735 m³
